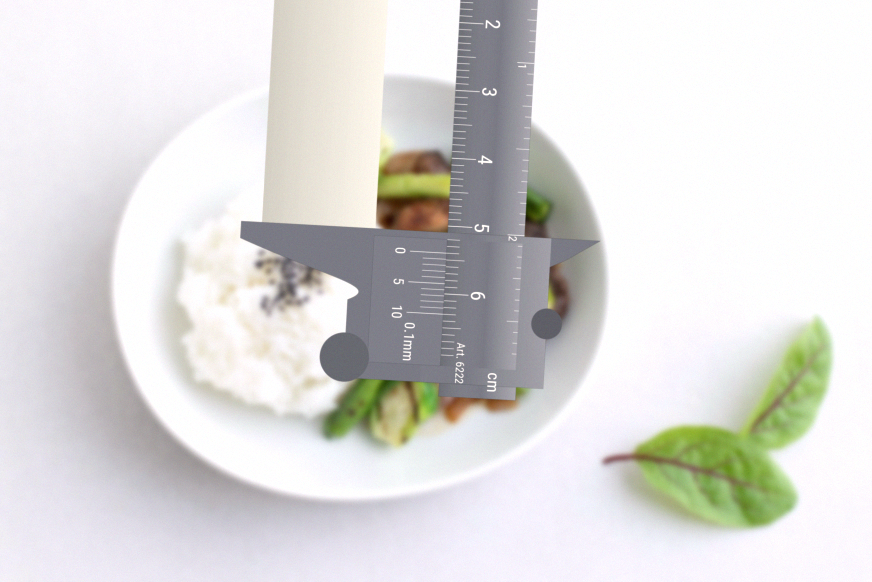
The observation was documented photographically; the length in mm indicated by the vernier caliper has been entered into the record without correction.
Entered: 54.0 mm
